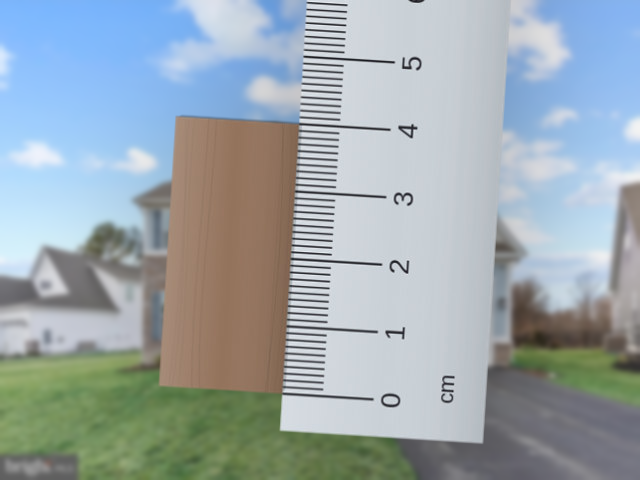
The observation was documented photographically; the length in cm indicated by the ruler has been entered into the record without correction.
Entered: 4 cm
